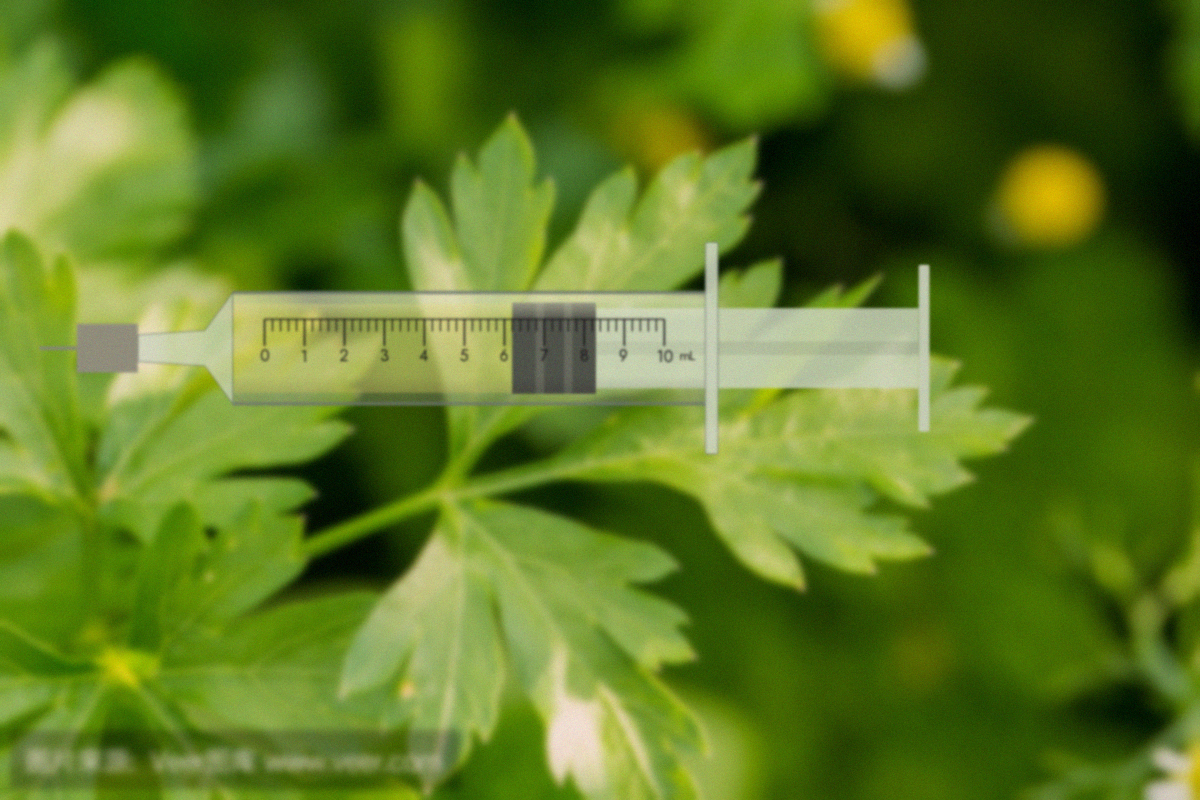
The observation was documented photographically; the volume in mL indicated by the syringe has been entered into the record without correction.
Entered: 6.2 mL
